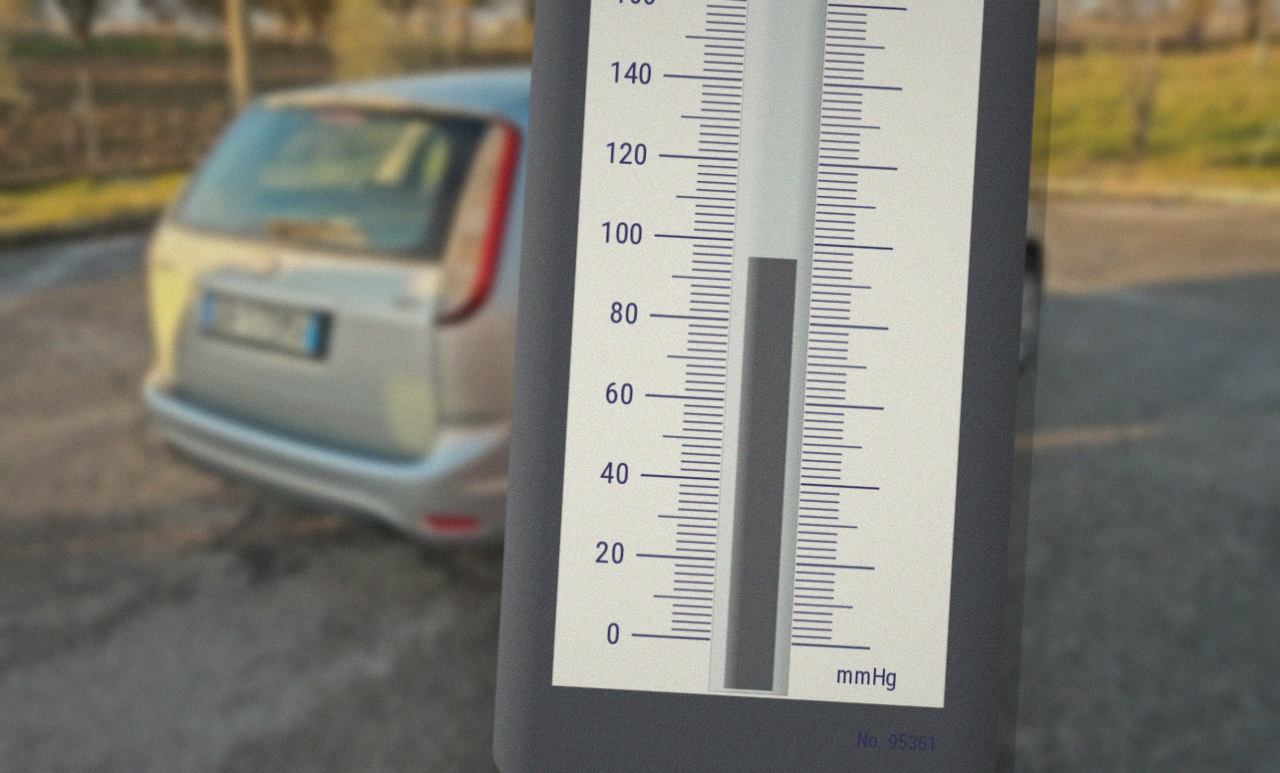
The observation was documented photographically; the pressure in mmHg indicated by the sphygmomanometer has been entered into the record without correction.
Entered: 96 mmHg
